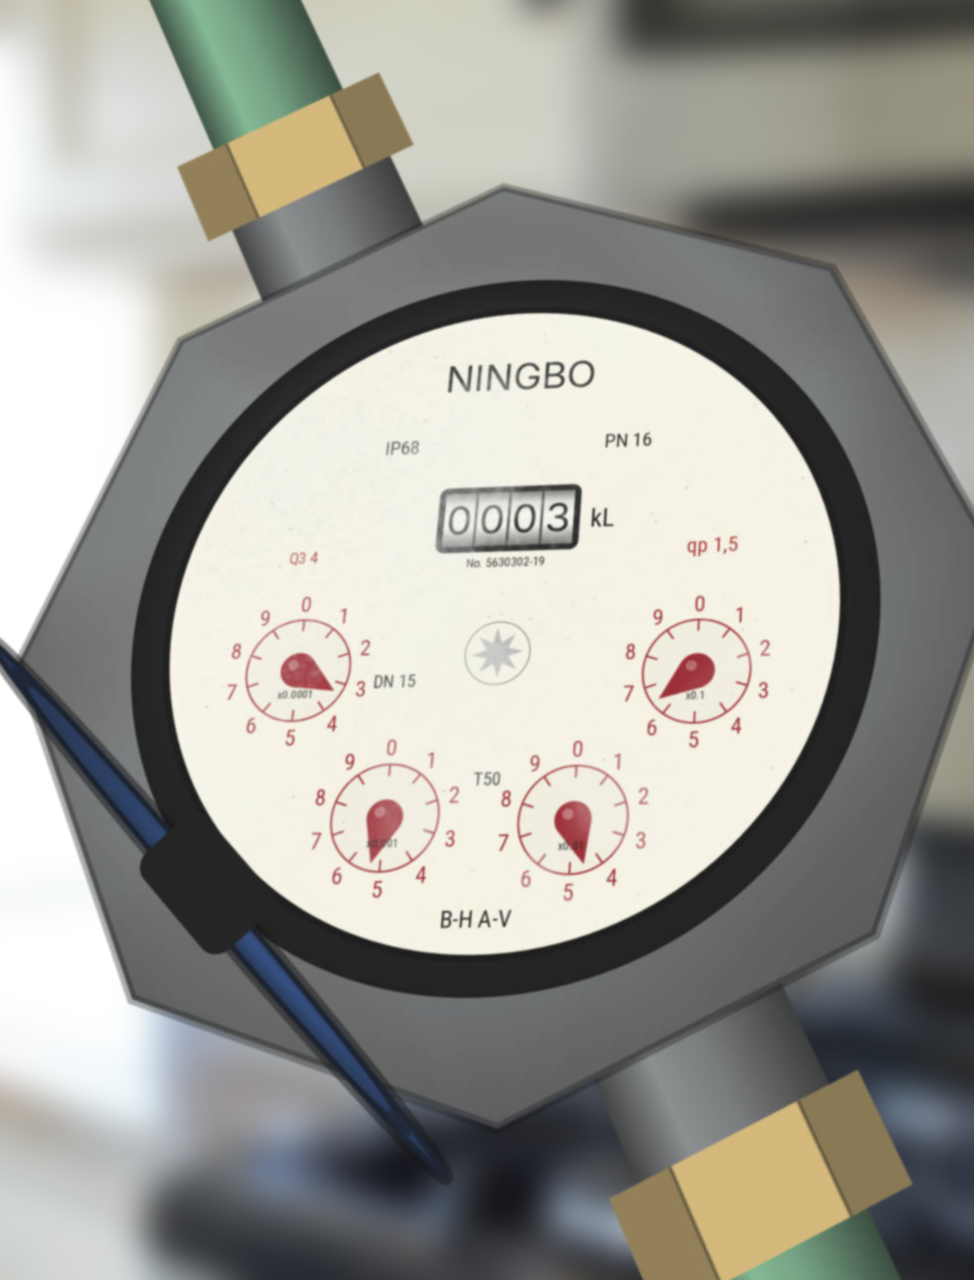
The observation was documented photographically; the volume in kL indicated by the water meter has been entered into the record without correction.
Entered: 3.6453 kL
